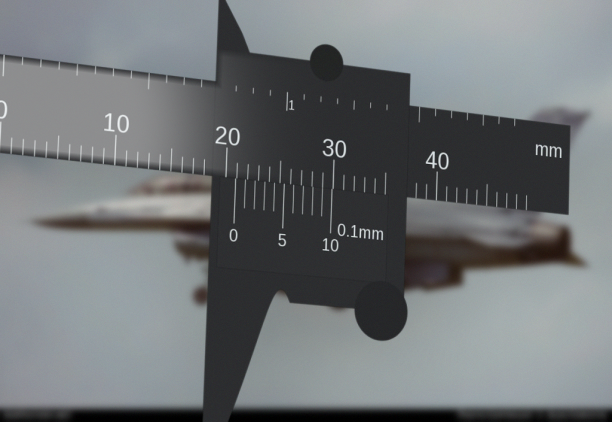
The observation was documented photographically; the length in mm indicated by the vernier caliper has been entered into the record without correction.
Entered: 20.9 mm
